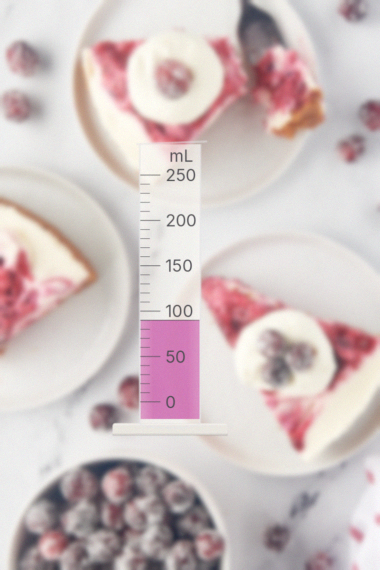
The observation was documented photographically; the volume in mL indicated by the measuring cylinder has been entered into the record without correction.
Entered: 90 mL
